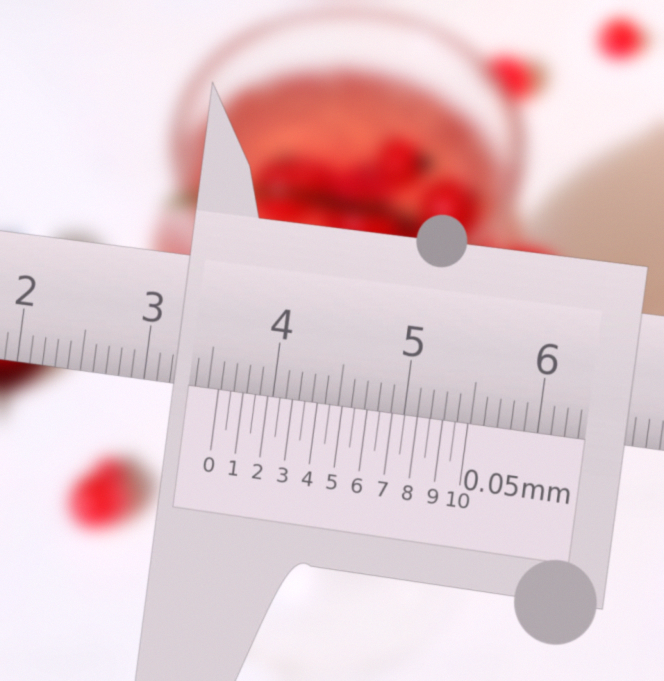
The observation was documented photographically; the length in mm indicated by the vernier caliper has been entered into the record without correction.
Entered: 35.8 mm
